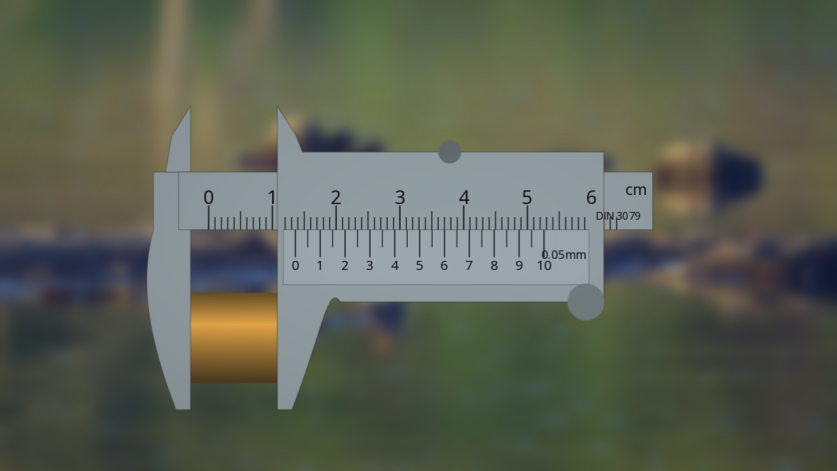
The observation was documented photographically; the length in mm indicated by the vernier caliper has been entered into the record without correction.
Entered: 13.6 mm
